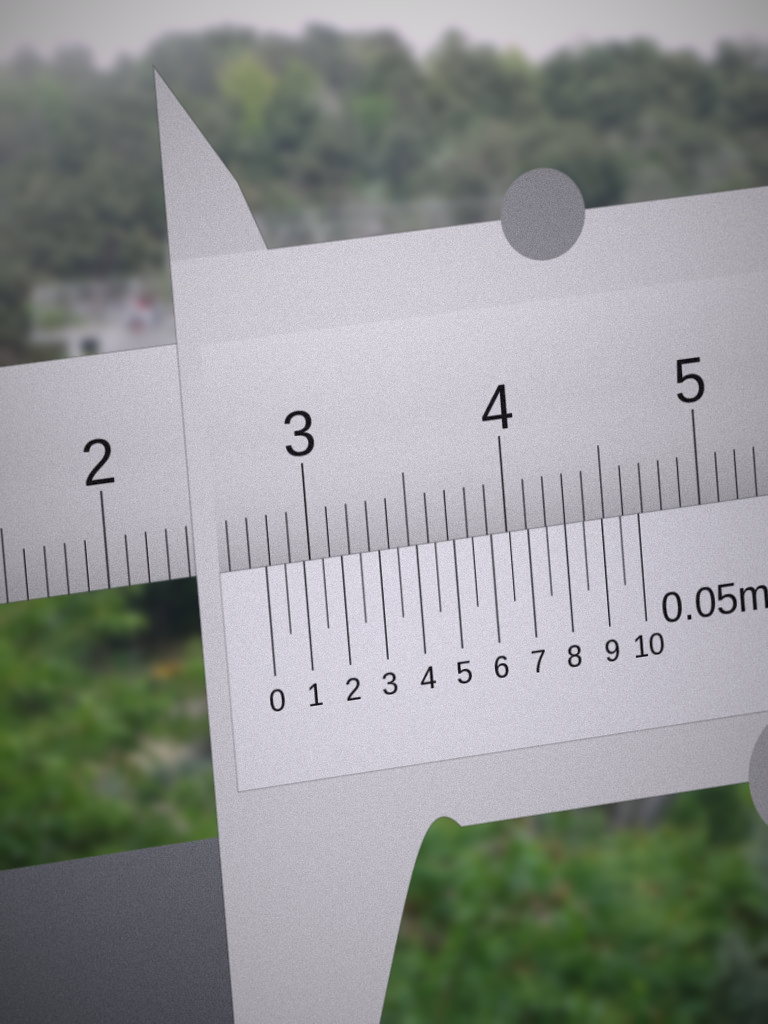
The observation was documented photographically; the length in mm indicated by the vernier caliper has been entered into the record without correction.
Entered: 27.8 mm
